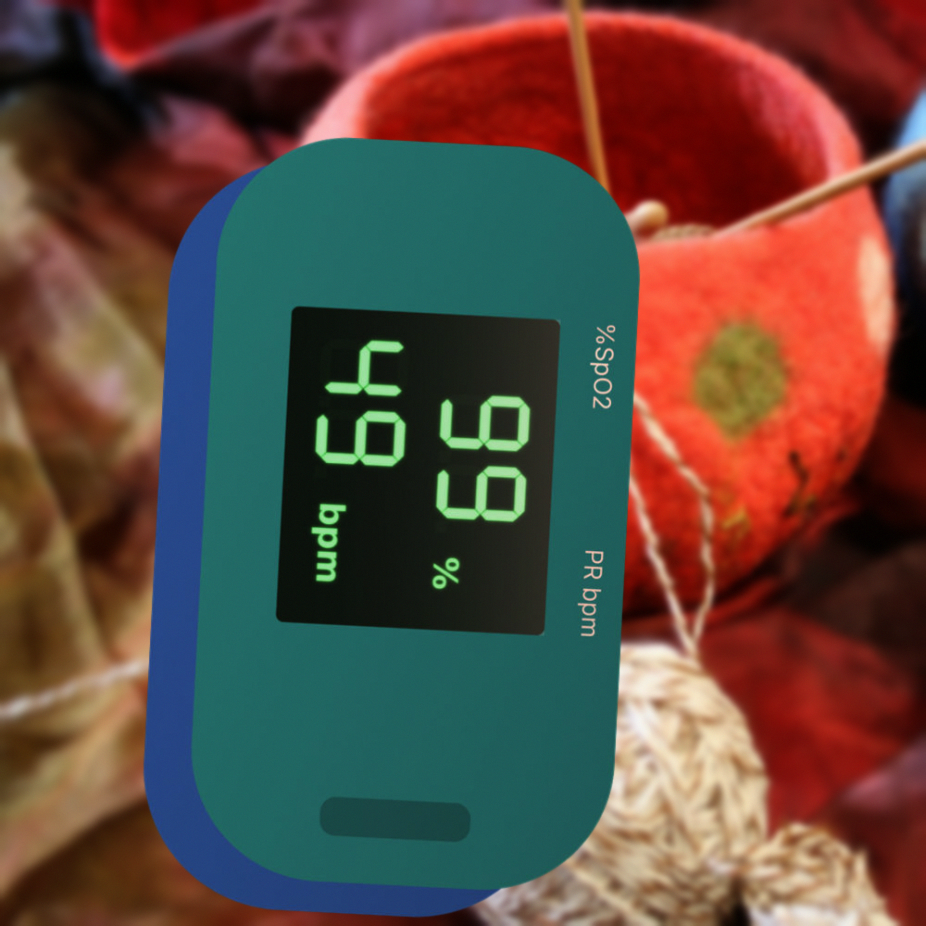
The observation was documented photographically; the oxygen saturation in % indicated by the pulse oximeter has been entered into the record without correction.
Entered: 99 %
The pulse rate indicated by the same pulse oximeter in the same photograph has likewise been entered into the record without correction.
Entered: 49 bpm
